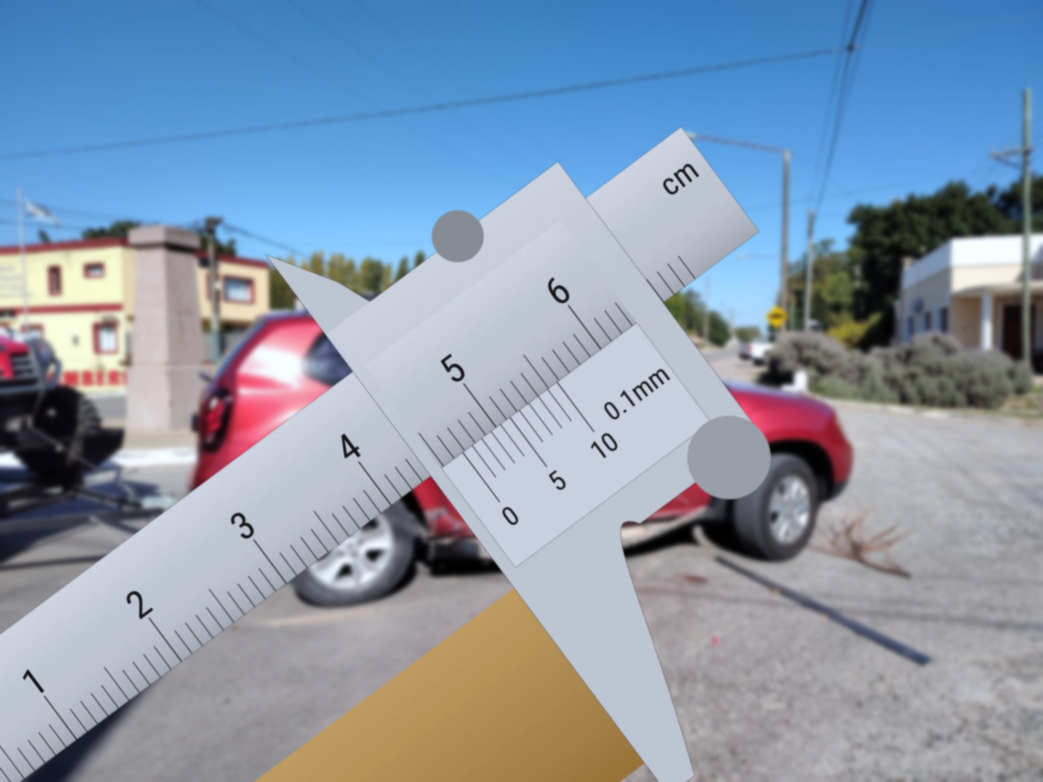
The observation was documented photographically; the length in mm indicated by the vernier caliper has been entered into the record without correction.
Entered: 46.8 mm
